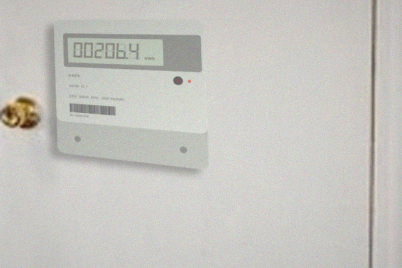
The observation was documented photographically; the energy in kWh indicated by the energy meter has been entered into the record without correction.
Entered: 206.4 kWh
